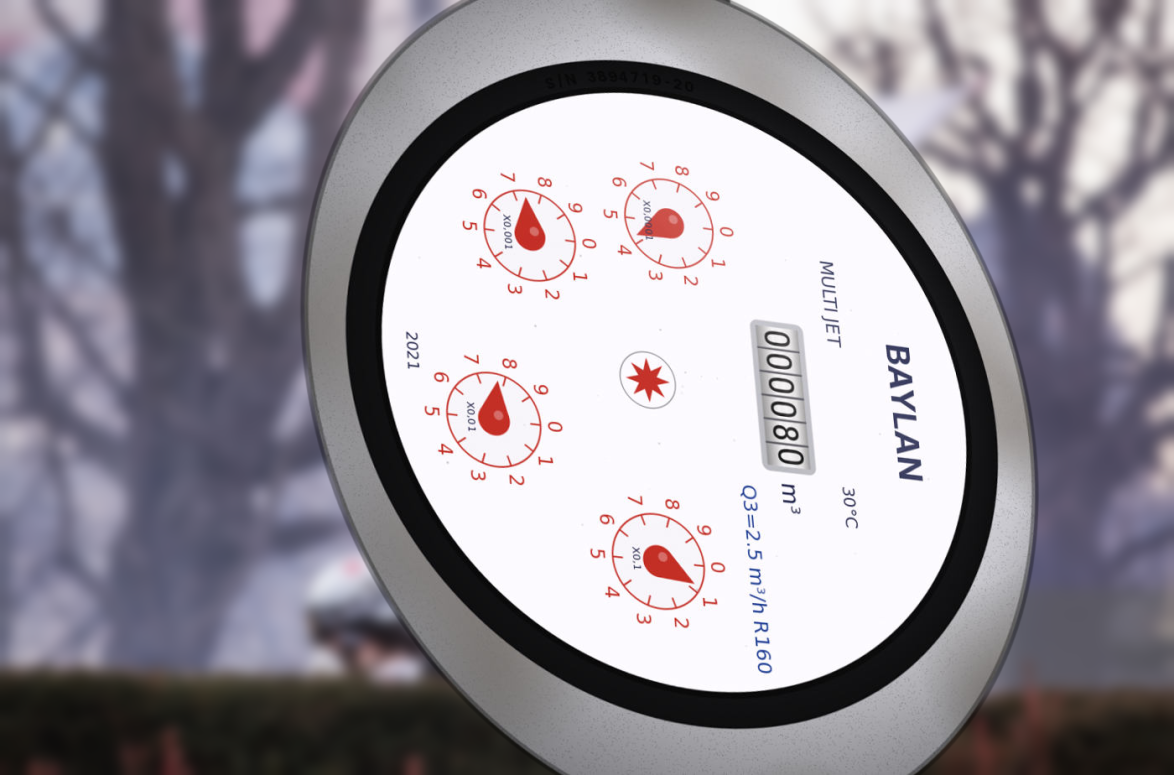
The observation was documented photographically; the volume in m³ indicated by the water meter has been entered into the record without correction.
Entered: 80.0774 m³
